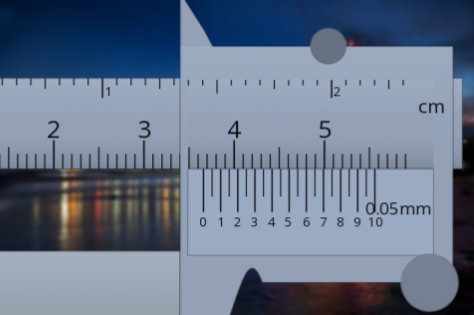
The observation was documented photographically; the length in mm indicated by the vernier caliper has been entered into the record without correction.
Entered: 36.6 mm
